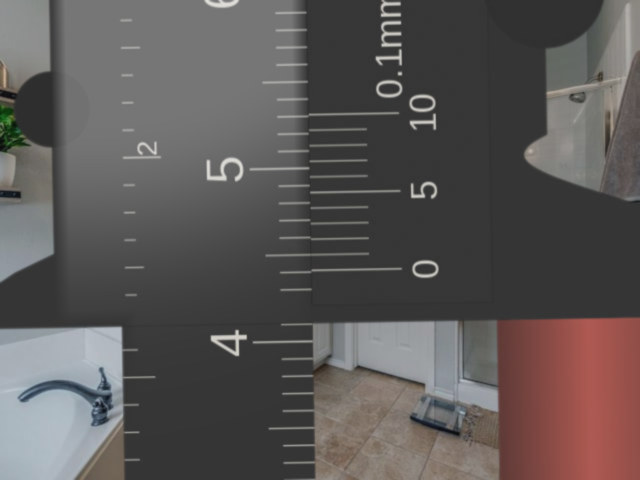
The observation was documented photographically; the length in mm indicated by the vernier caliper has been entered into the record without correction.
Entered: 44.1 mm
